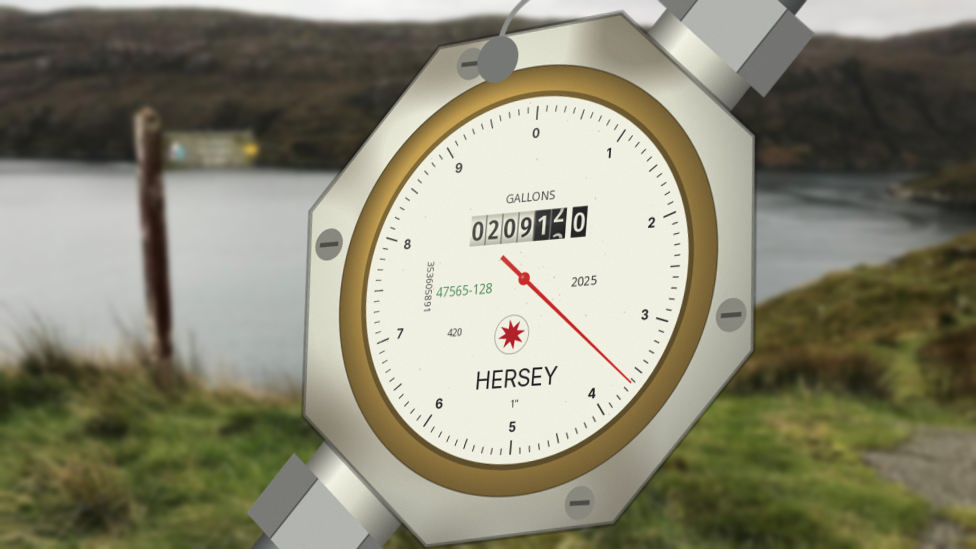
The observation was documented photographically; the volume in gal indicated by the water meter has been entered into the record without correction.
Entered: 209123.6 gal
